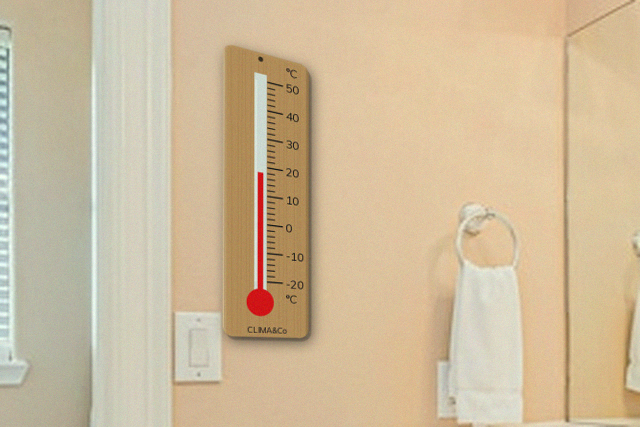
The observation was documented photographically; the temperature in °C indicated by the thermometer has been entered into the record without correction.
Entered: 18 °C
